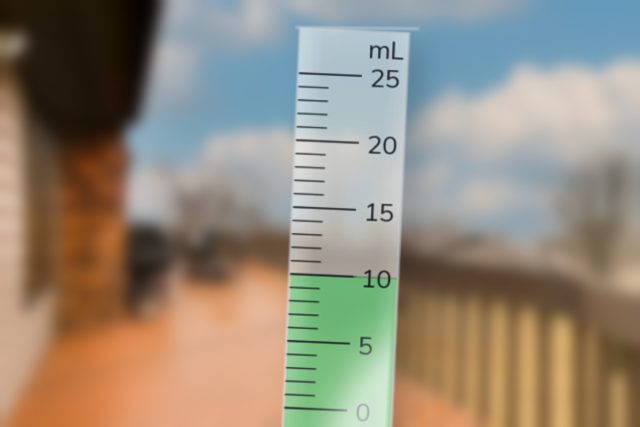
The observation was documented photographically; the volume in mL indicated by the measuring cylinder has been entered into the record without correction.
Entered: 10 mL
